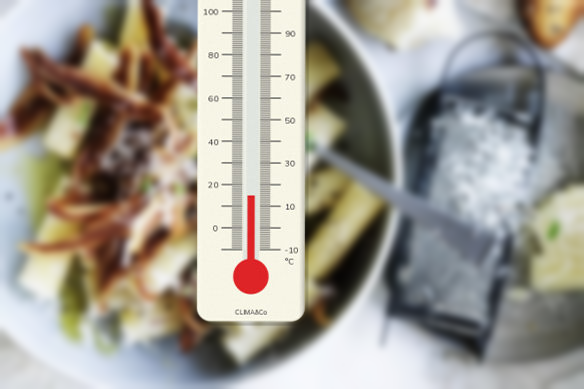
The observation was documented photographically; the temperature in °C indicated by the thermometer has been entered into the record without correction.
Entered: 15 °C
